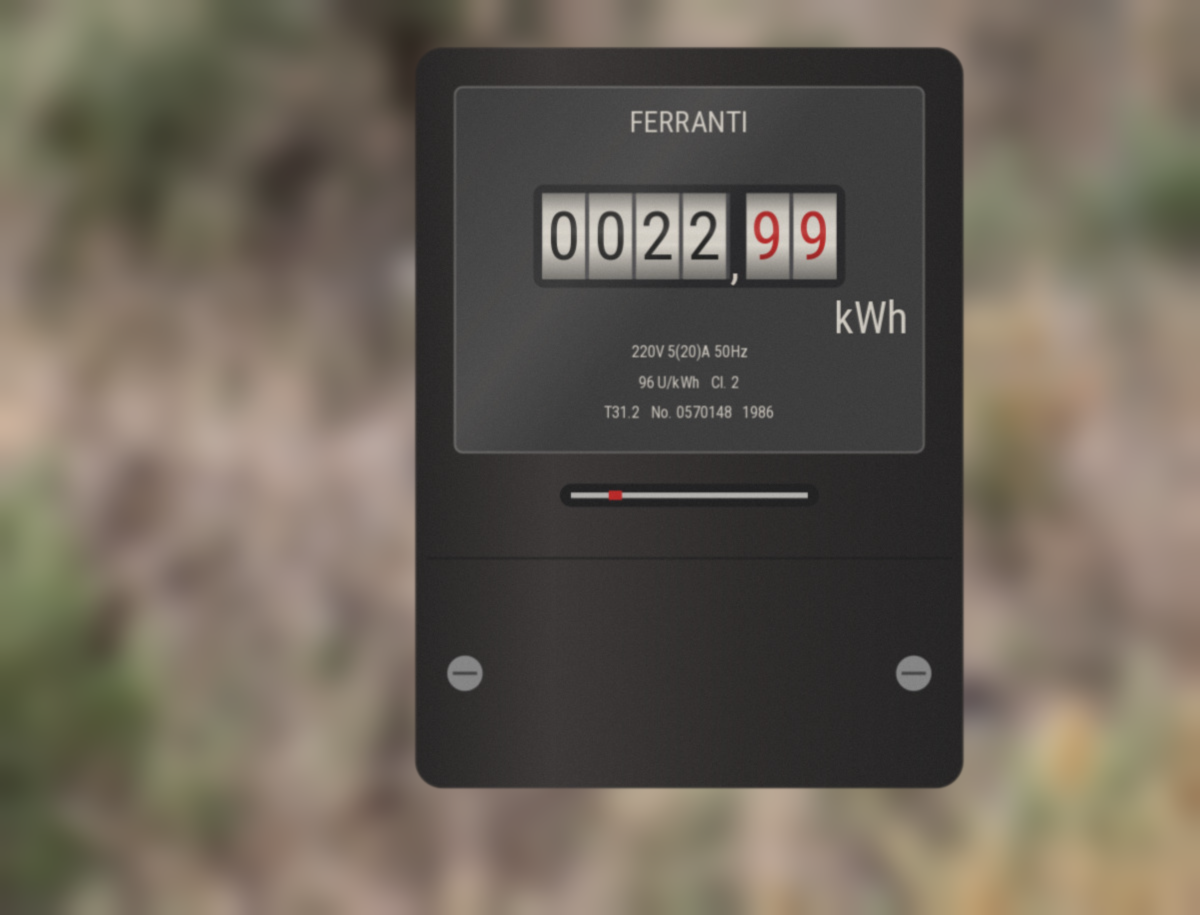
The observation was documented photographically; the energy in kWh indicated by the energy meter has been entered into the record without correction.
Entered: 22.99 kWh
